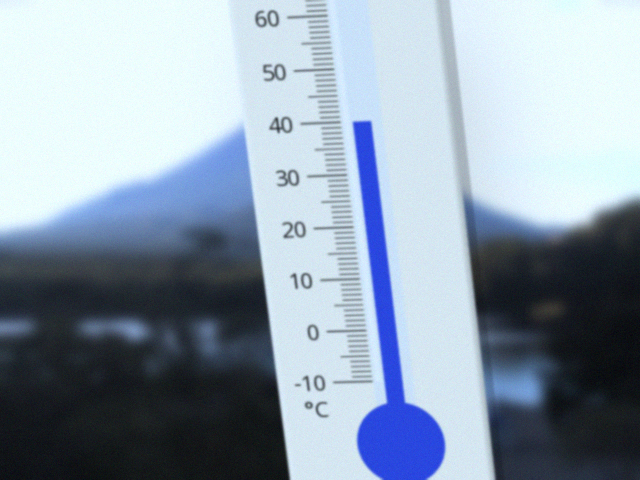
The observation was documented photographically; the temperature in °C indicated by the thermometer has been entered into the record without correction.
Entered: 40 °C
